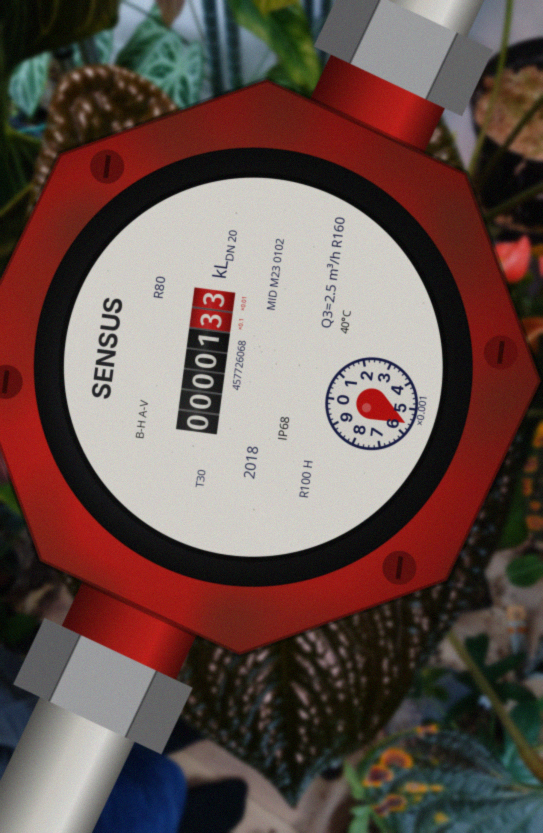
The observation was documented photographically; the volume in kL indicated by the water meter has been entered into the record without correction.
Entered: 1.335 kL
